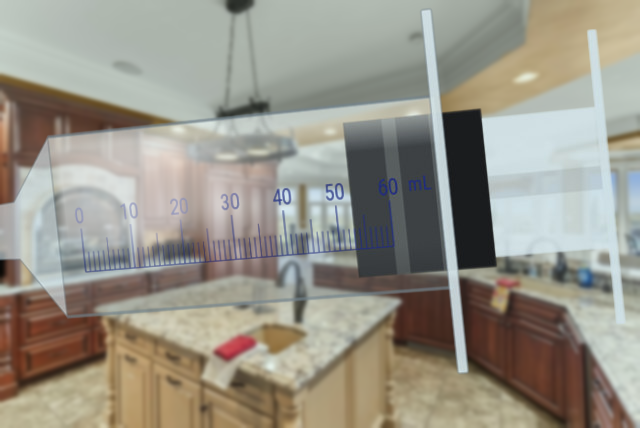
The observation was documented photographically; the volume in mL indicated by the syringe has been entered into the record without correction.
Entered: 53 mL
